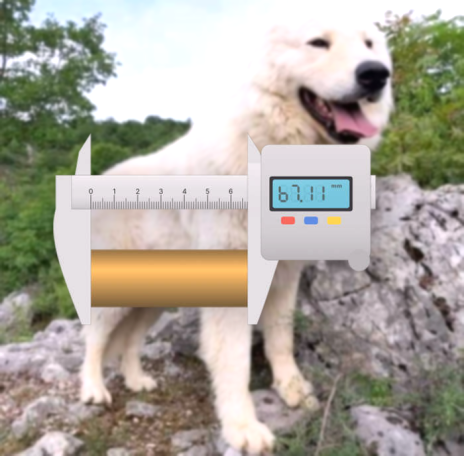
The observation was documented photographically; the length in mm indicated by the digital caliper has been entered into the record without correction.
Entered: 67.11 mm
